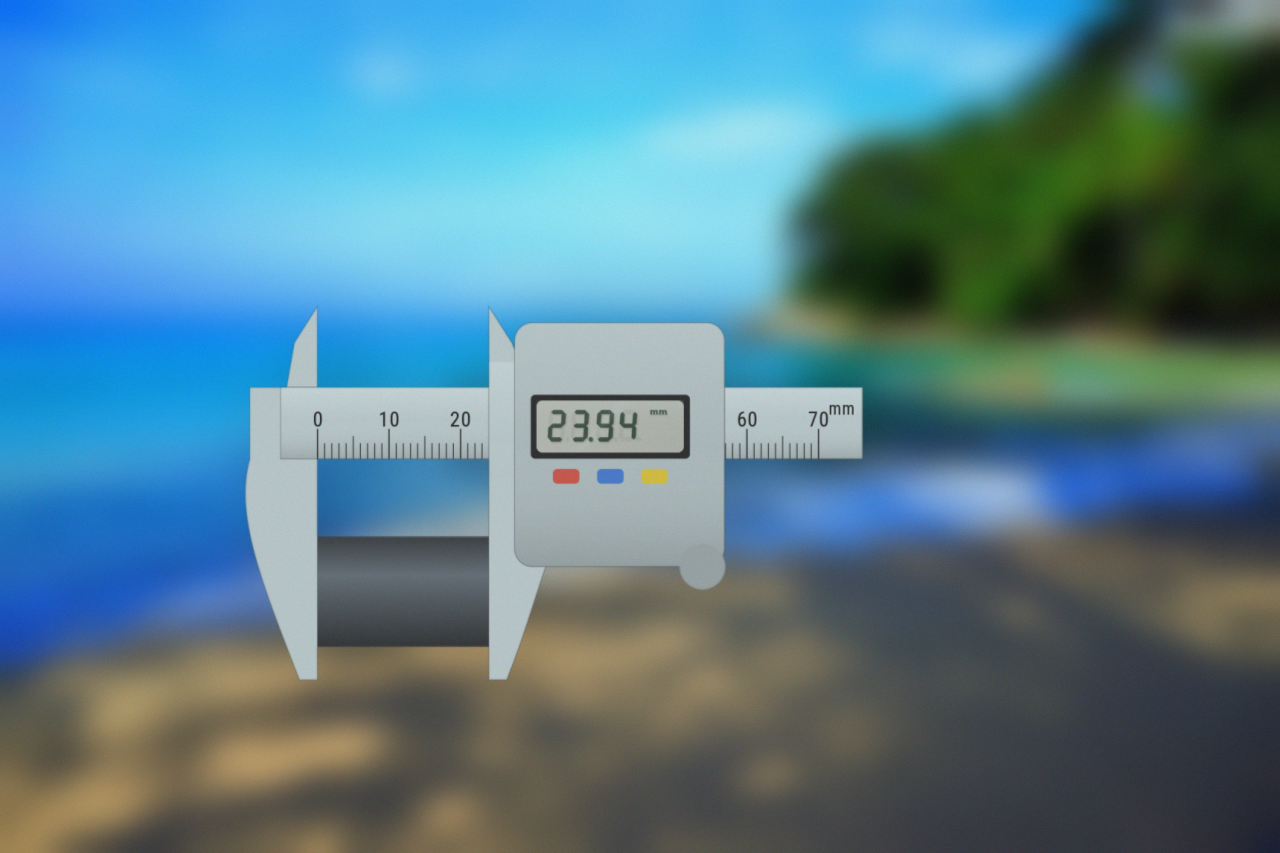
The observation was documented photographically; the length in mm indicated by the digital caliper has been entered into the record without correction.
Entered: 23.94 mm
